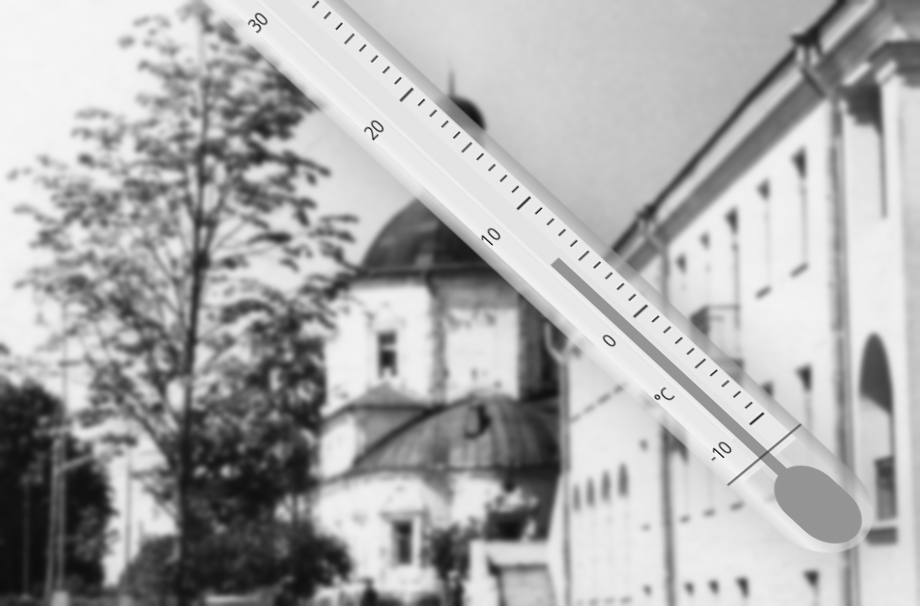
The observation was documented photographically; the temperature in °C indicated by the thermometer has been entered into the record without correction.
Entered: 6 °C
